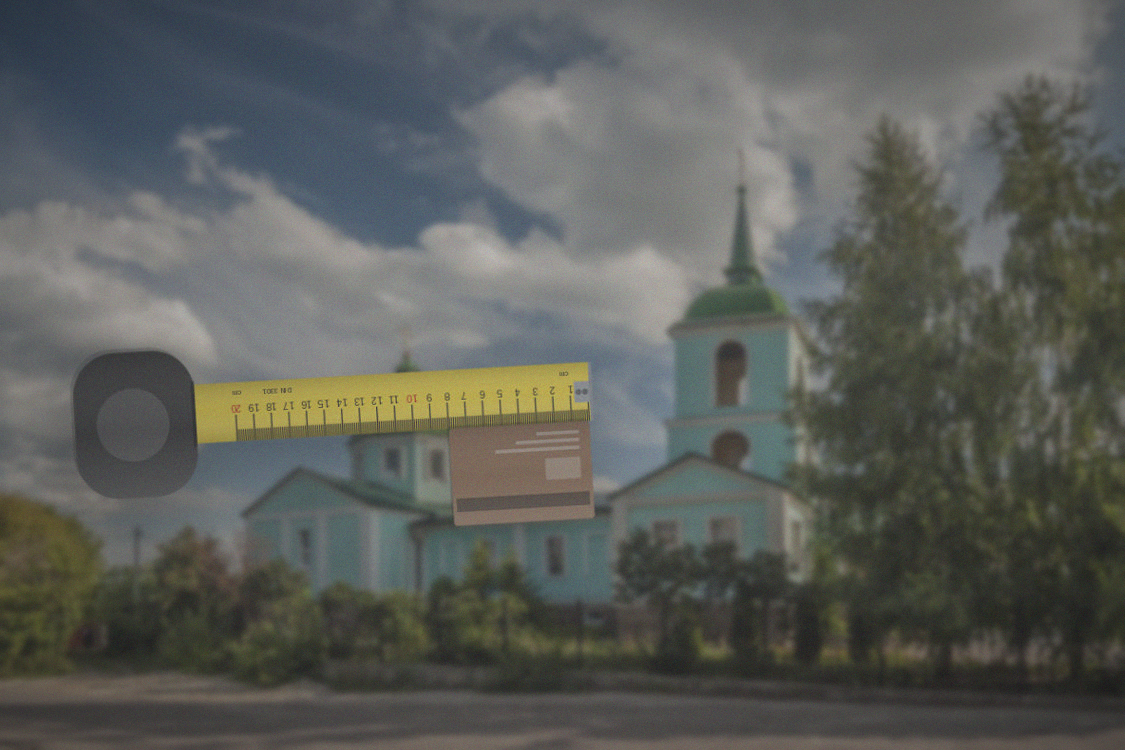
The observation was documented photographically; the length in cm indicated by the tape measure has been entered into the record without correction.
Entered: 8 cm
